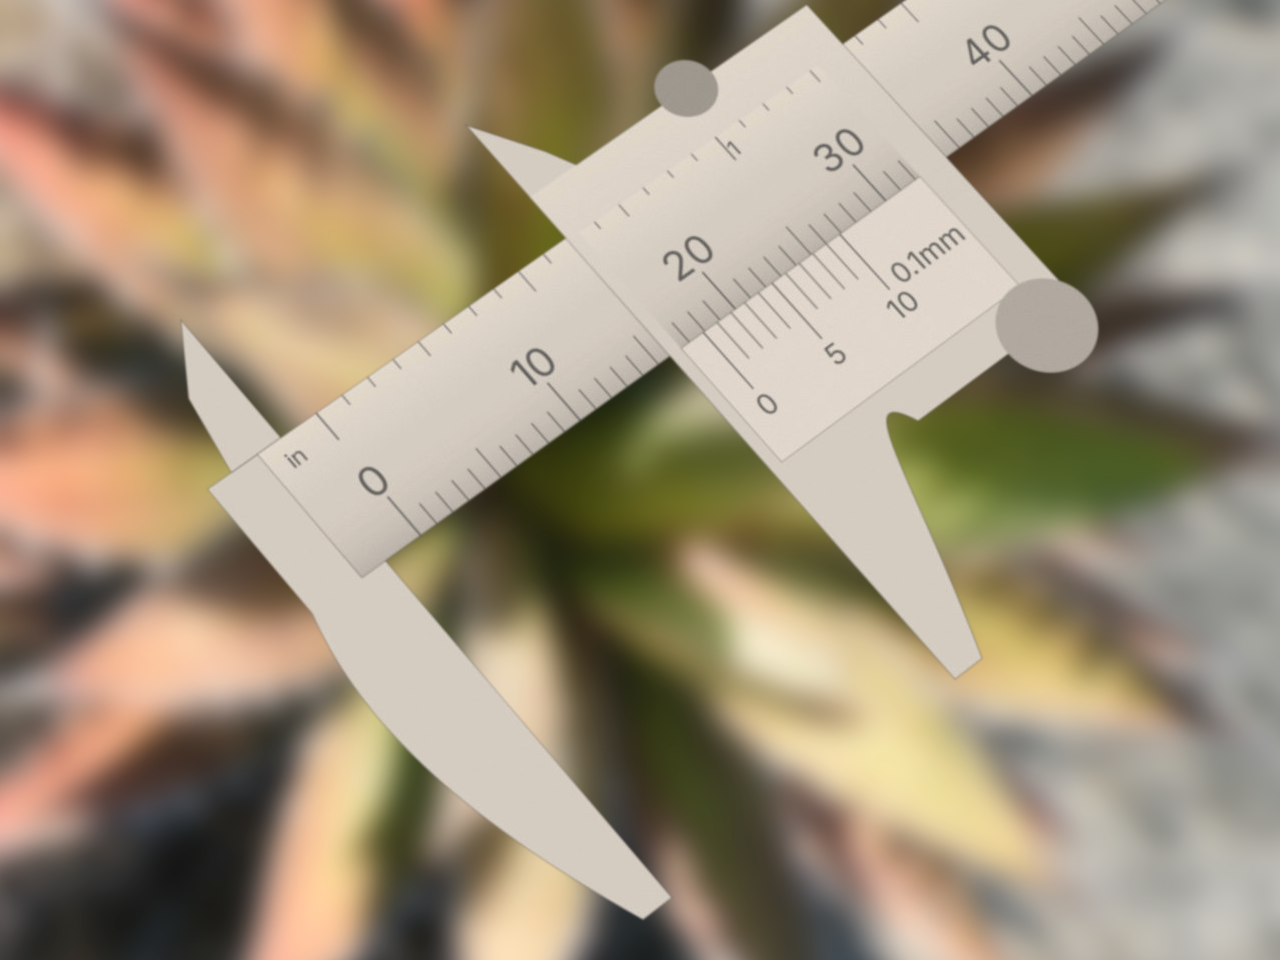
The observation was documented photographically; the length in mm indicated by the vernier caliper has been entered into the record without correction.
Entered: 17.9 mm
